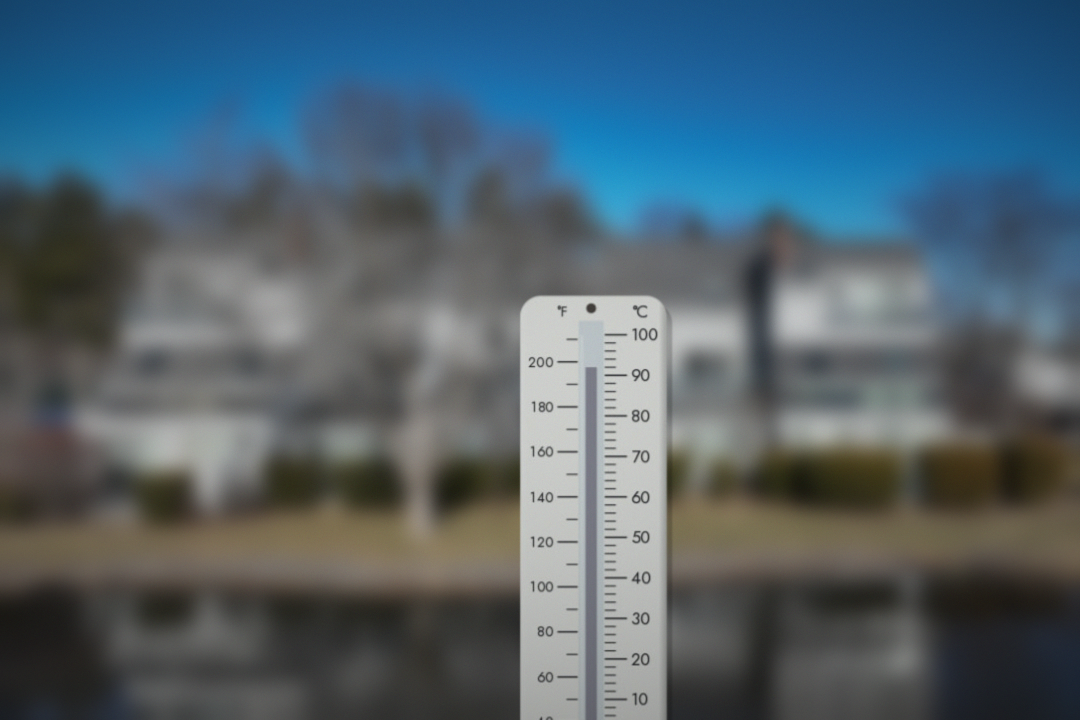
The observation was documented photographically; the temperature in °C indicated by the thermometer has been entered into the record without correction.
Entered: 92 °C
